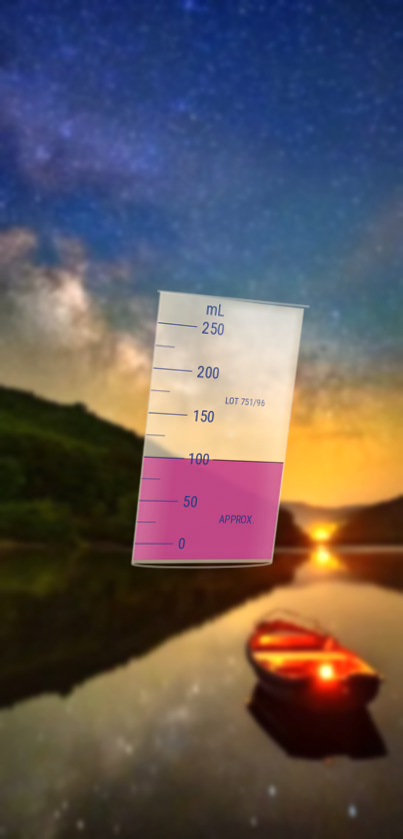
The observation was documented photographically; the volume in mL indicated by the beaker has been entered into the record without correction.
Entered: 100 mL
